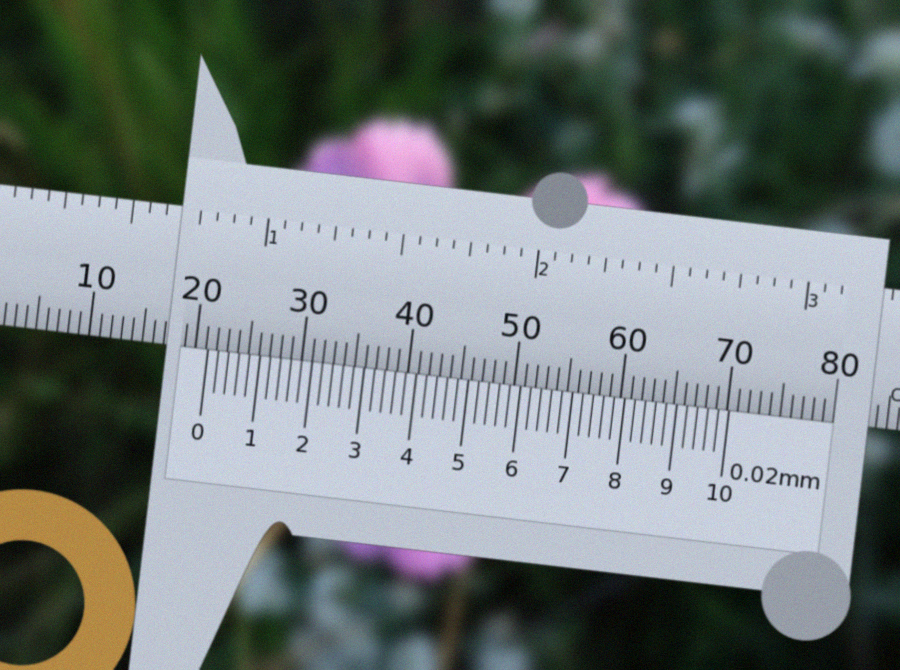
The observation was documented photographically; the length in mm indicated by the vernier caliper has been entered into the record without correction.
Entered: 21.2 mm
